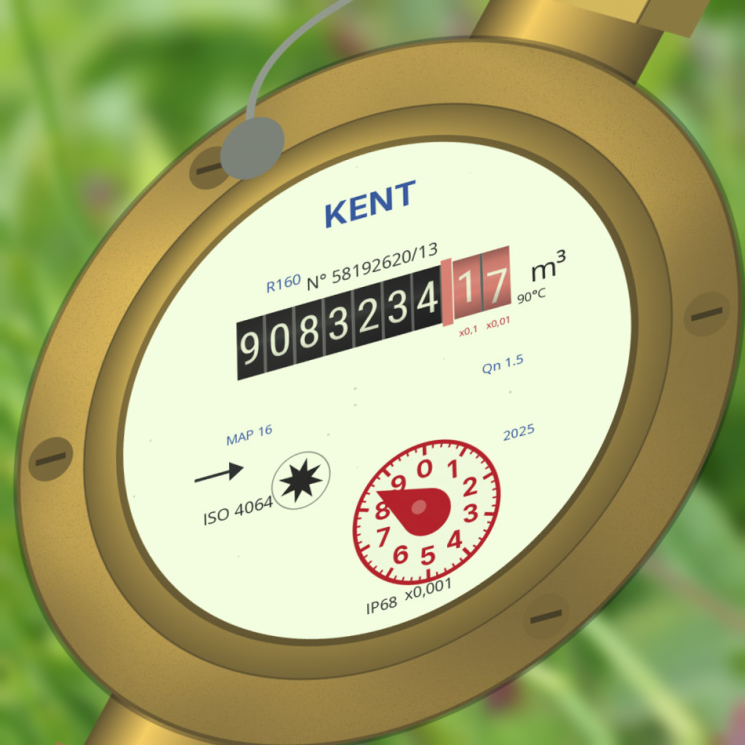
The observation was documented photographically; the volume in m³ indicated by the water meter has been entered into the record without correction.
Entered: 9083234.168 m³
